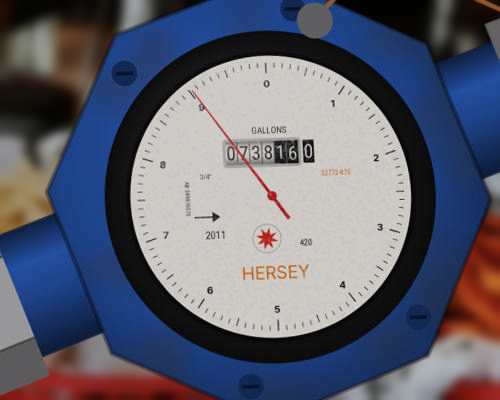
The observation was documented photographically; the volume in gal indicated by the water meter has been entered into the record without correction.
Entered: 738159.0 gal
